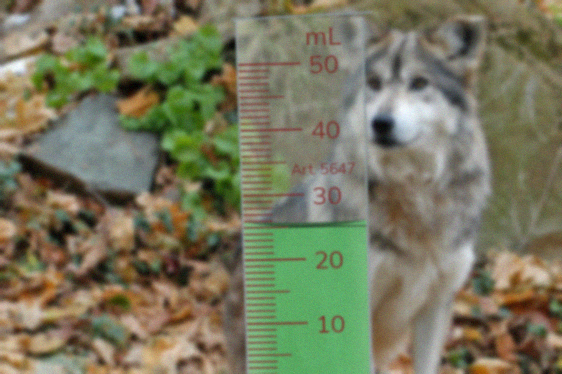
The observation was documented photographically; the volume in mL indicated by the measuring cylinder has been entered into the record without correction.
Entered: 25 mL
